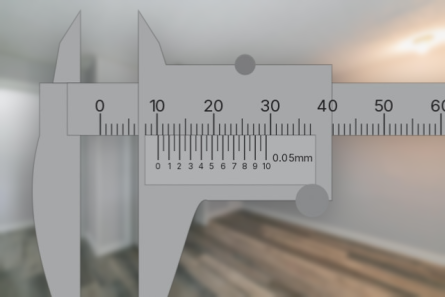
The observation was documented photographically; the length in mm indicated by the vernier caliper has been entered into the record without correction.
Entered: 10.2 mm
